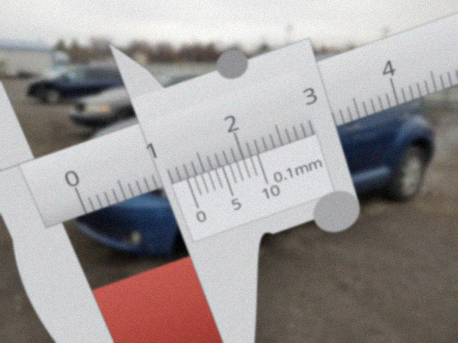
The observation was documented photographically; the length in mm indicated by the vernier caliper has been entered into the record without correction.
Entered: 12.8 mm
